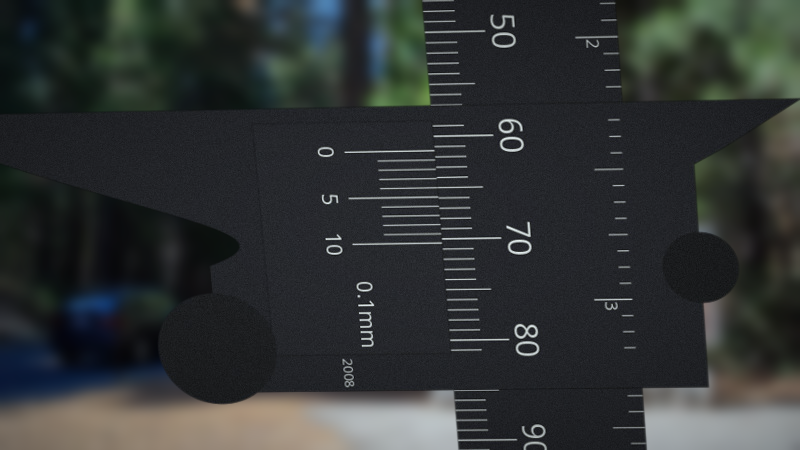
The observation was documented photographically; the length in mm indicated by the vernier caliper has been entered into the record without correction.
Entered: 61.4 mm
